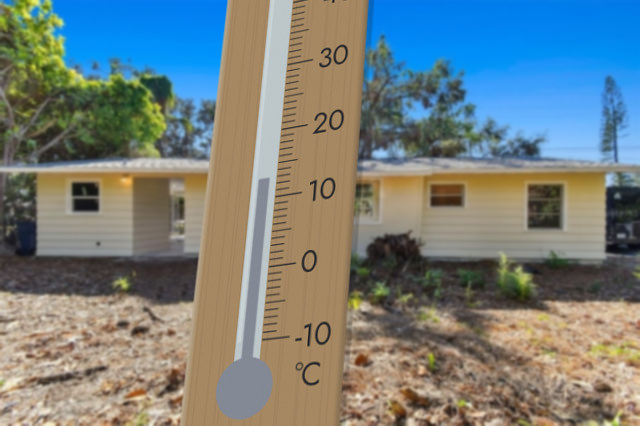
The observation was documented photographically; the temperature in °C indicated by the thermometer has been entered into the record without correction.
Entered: 13 °C
